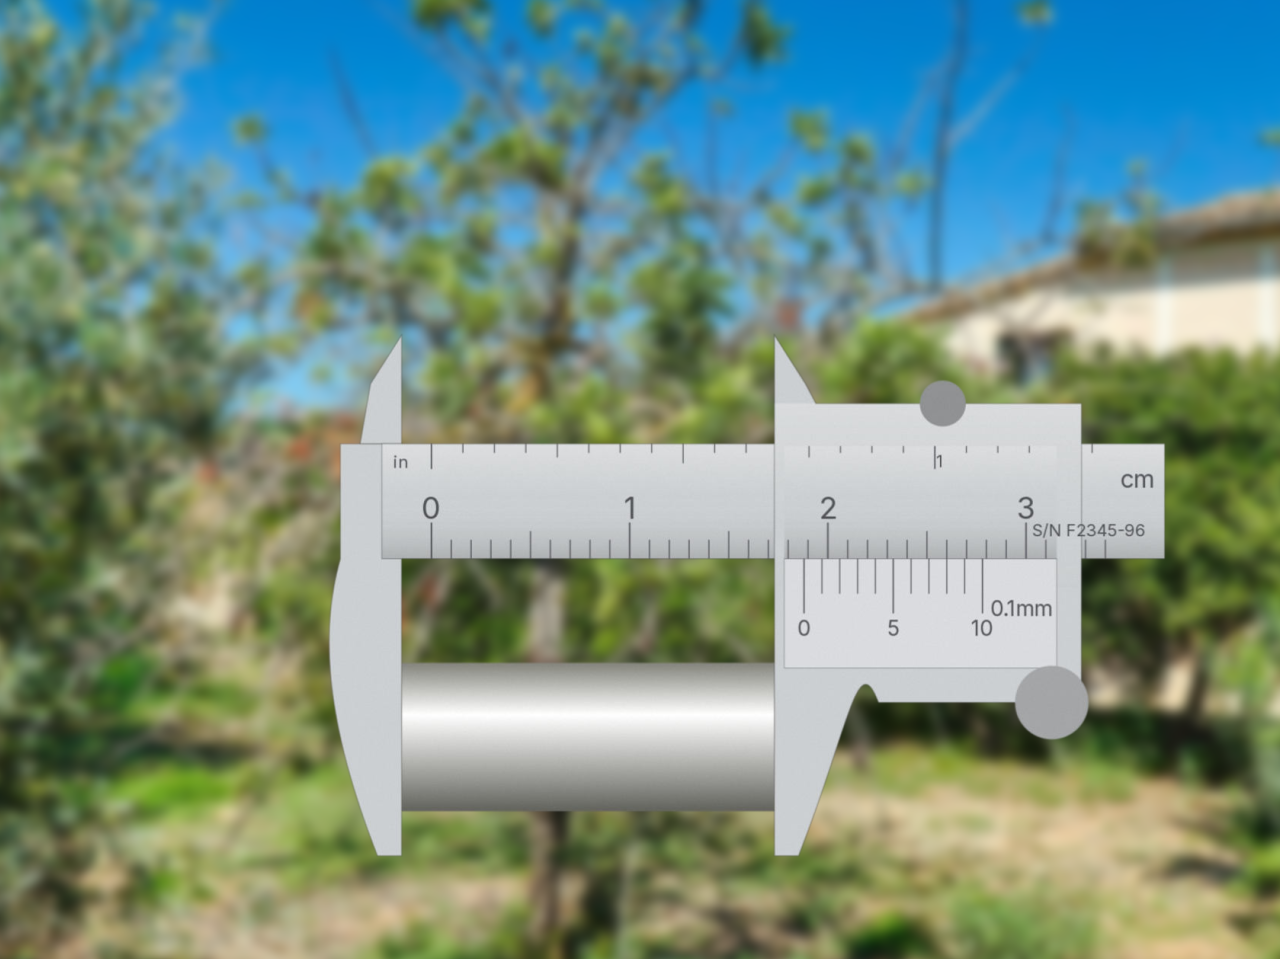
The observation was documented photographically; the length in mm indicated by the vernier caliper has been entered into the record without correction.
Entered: 18.8 mm
